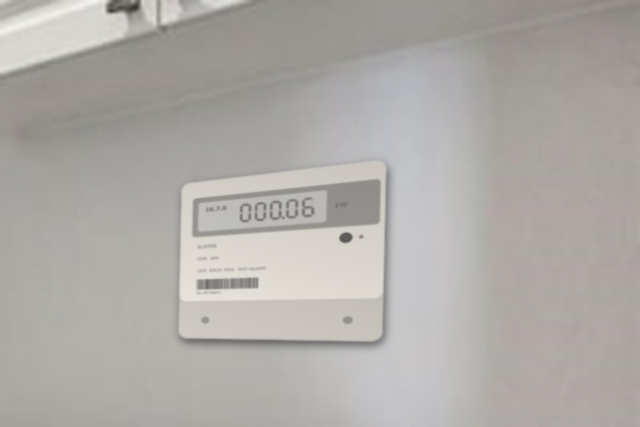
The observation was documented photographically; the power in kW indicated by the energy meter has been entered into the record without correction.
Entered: 0.06 kW
